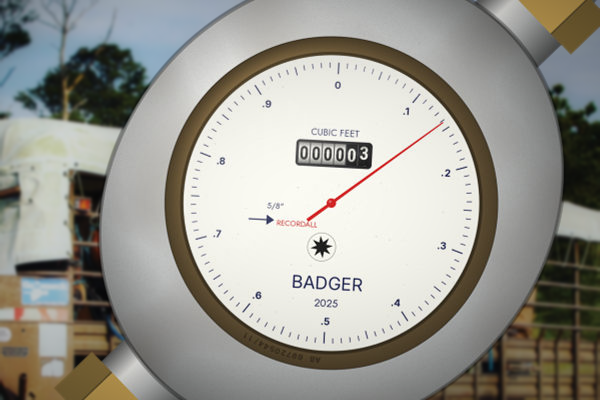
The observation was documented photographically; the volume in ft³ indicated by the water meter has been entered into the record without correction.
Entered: 3.14 ft³
